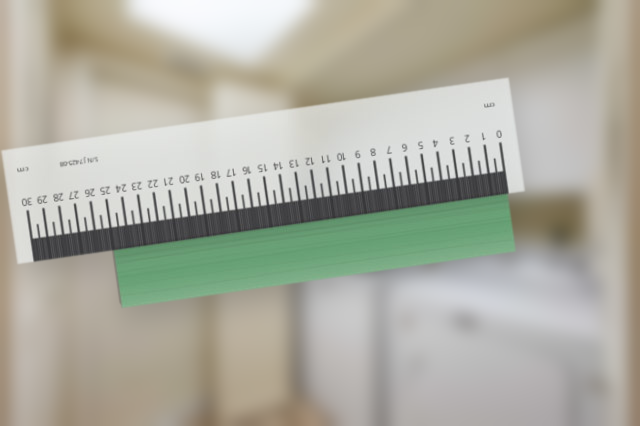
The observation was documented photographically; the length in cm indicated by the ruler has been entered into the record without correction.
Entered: 25 cm
